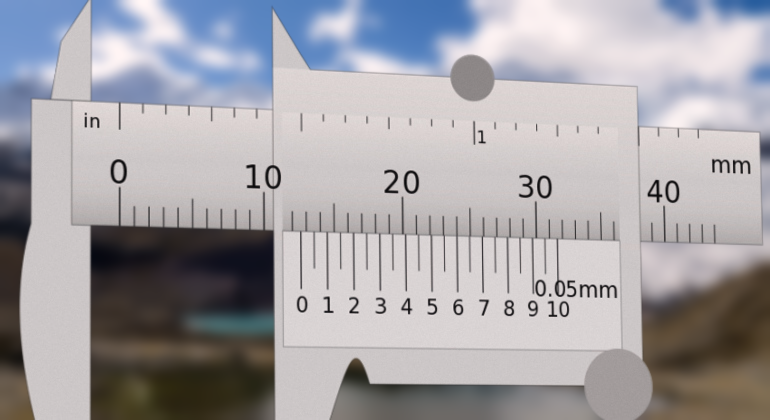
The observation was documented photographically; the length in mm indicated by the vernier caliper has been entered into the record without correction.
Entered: 12.6 mm
